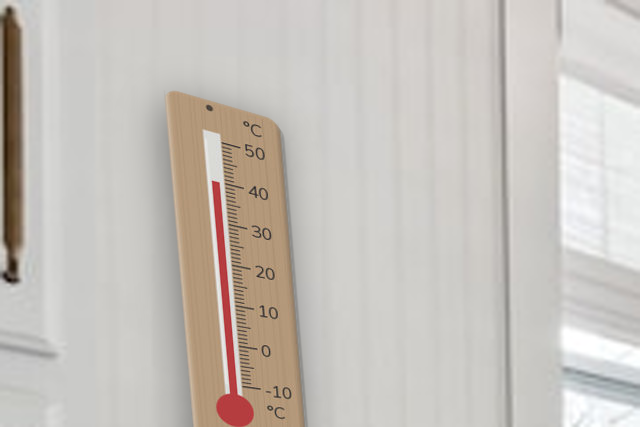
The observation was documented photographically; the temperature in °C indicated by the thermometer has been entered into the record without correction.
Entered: 40 °C
